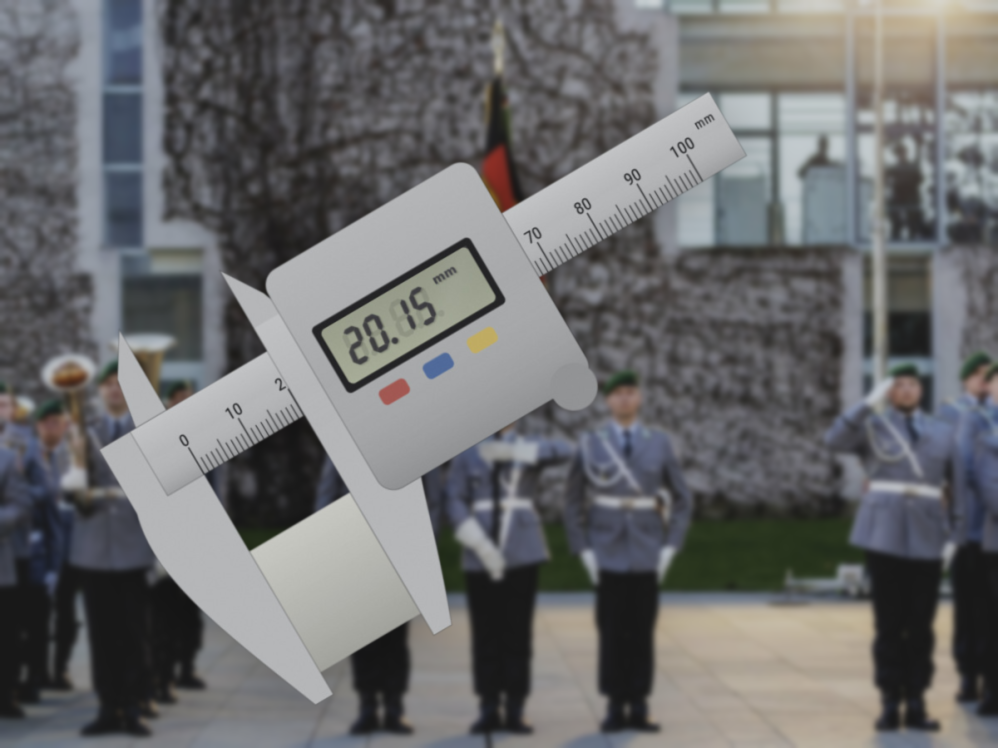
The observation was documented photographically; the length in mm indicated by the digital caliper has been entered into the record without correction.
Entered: 20.15 mm
